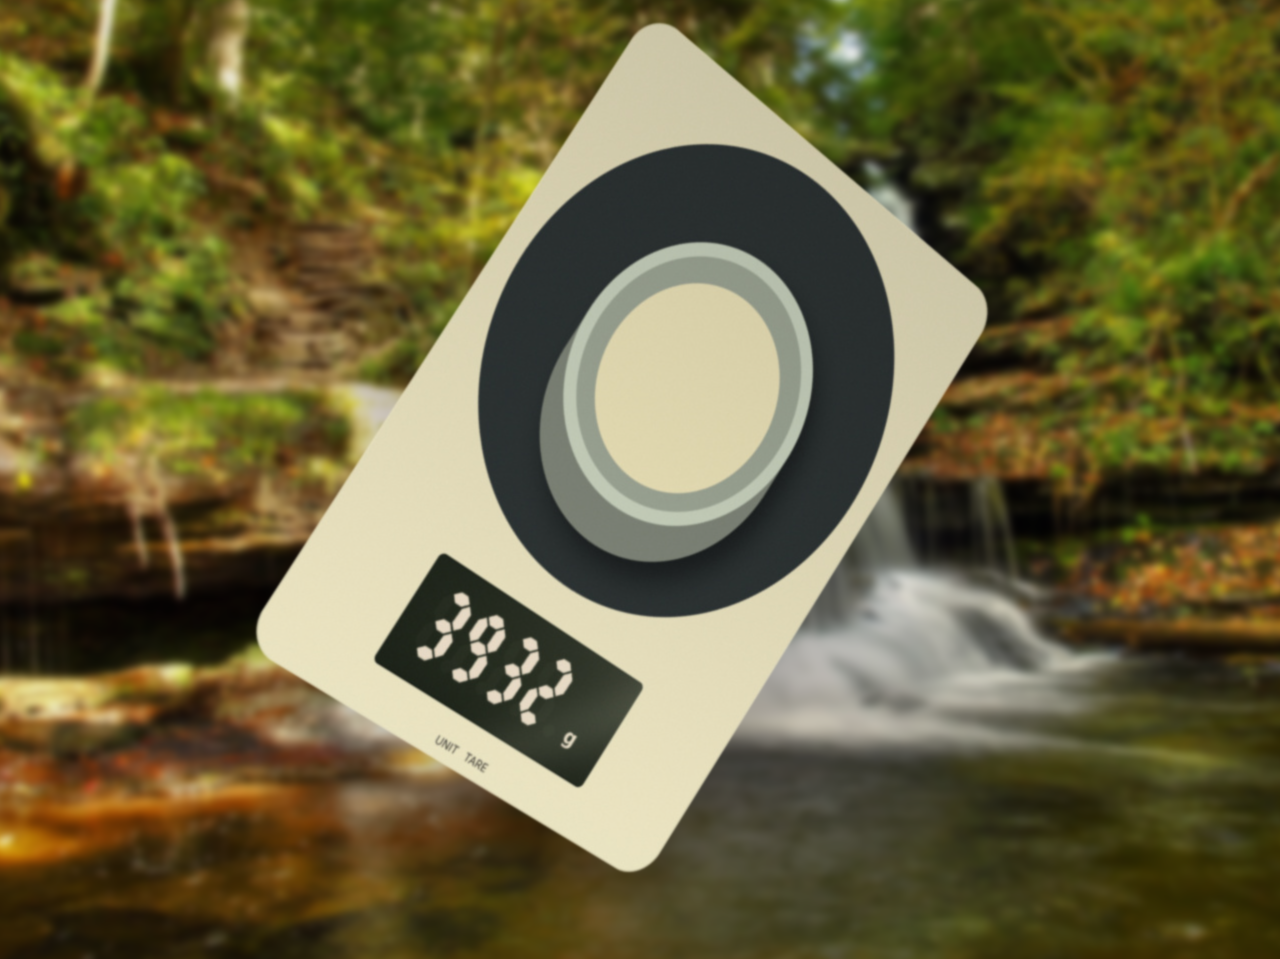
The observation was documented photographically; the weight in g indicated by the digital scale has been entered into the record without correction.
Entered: 3932 g
